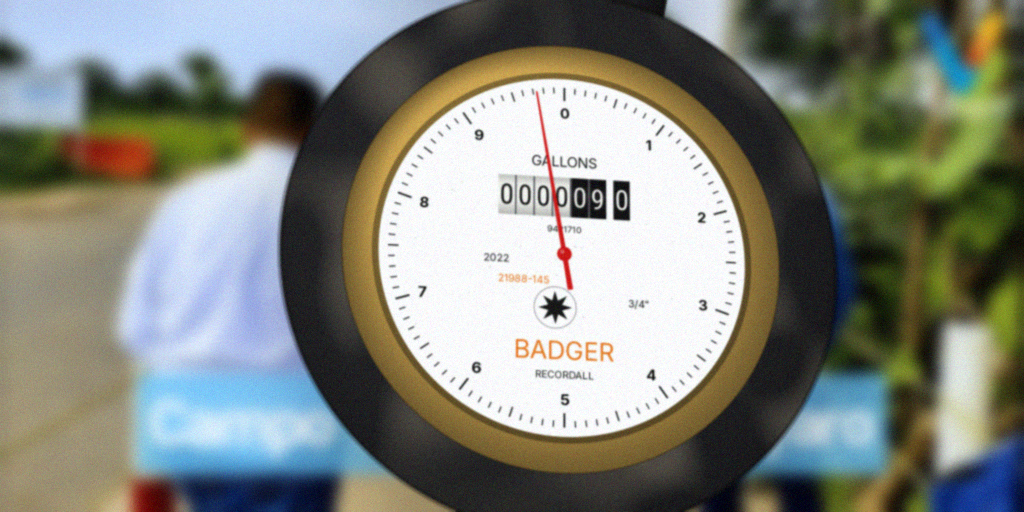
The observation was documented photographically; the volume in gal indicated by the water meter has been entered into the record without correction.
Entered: 89.7 gal
